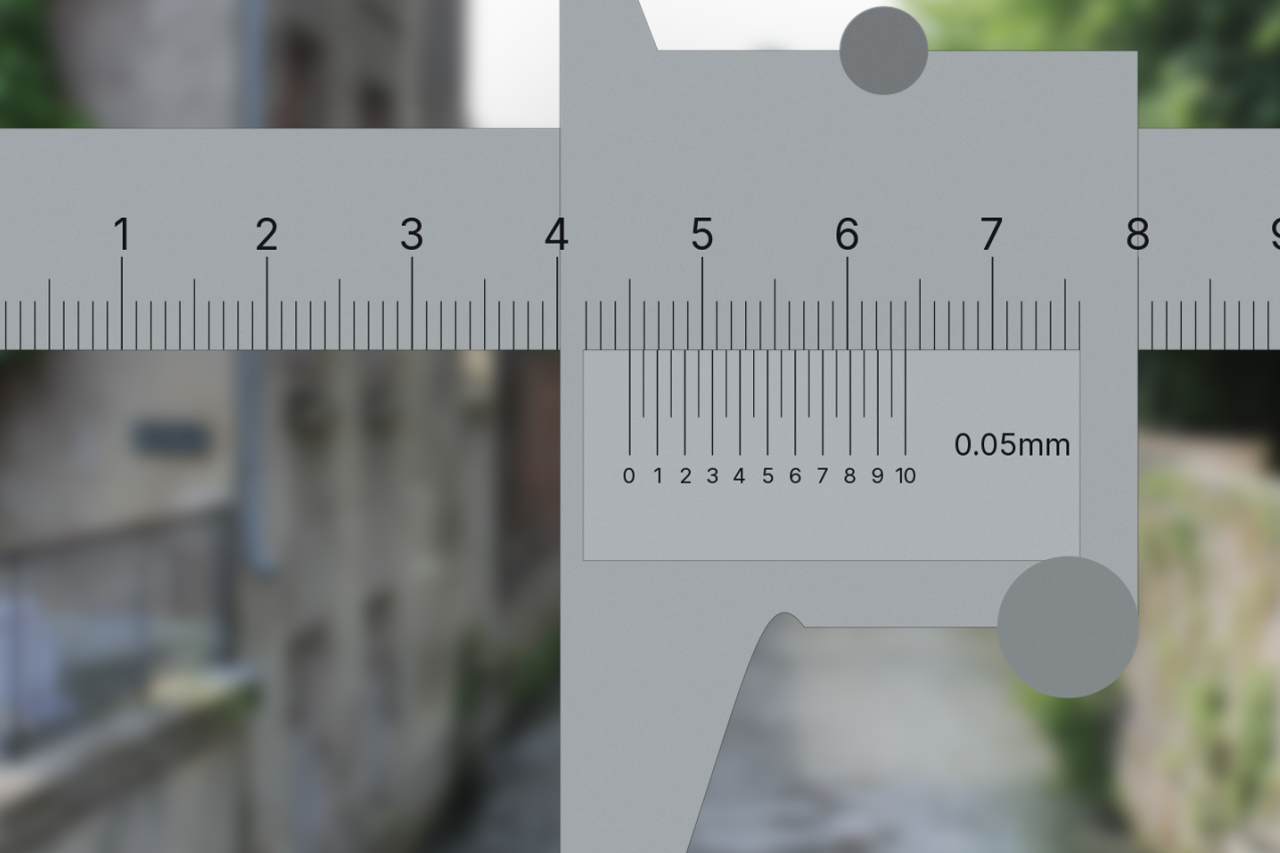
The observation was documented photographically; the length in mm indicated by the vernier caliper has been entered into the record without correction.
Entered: 45.0 mm
